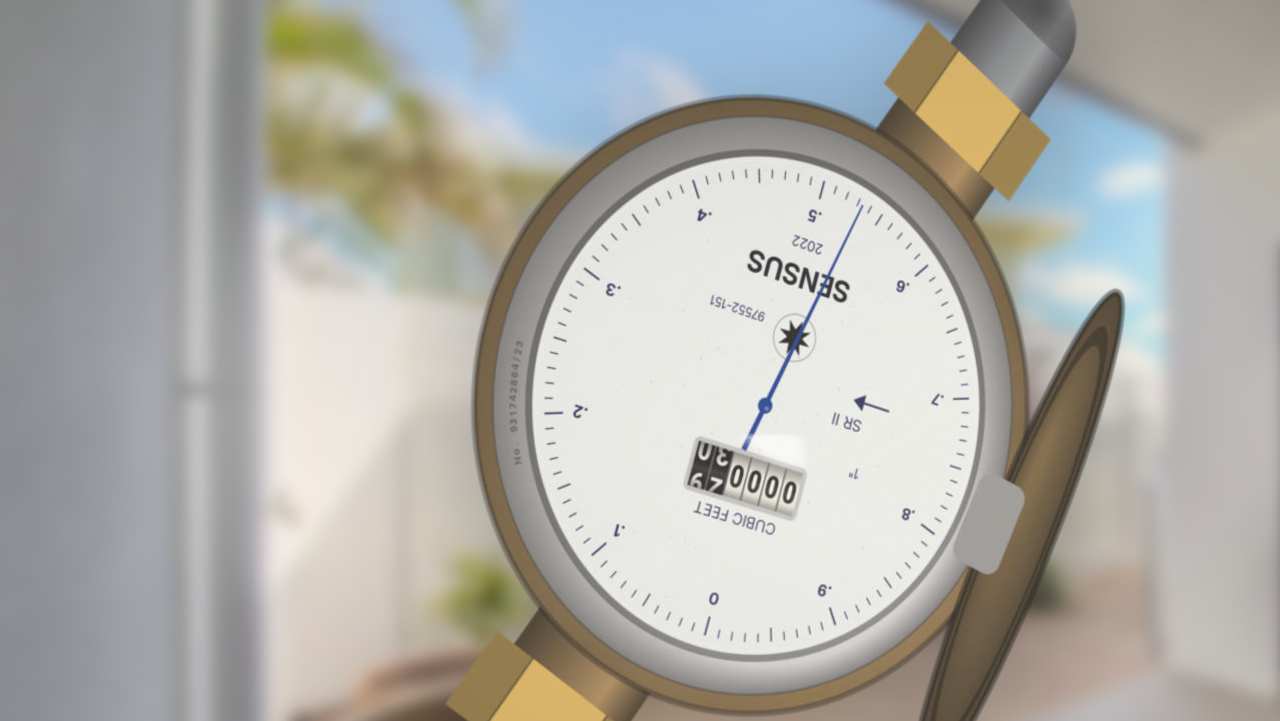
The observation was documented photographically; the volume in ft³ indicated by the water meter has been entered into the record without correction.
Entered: 29.53 ft³
